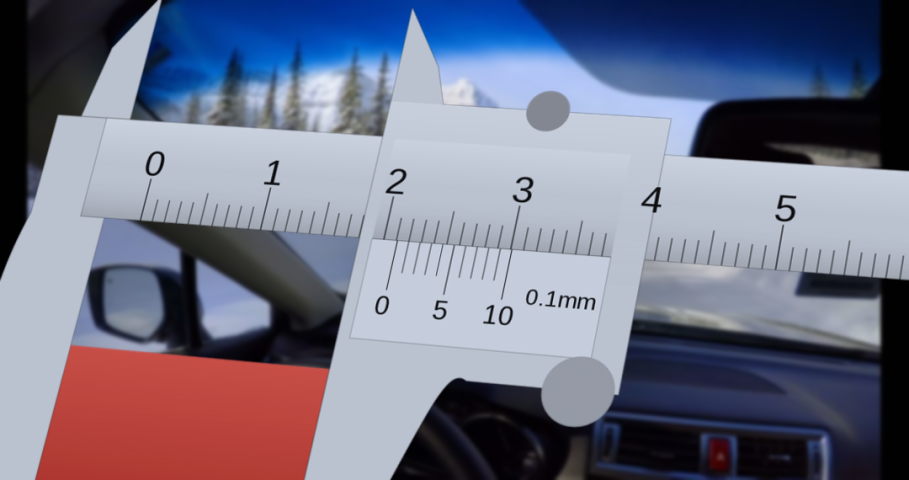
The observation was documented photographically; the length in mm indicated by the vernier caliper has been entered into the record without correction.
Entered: 21.1 mm
